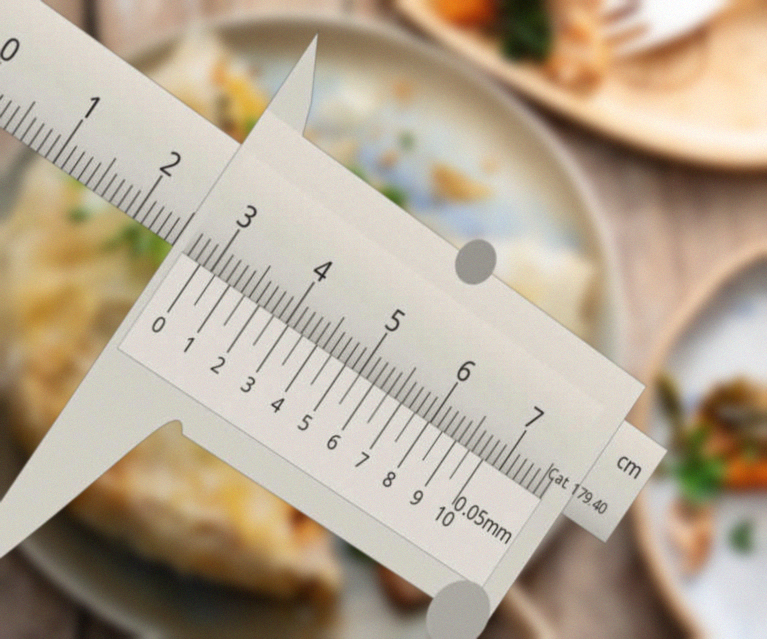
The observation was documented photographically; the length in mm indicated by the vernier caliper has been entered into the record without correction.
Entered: 28.6 mm
